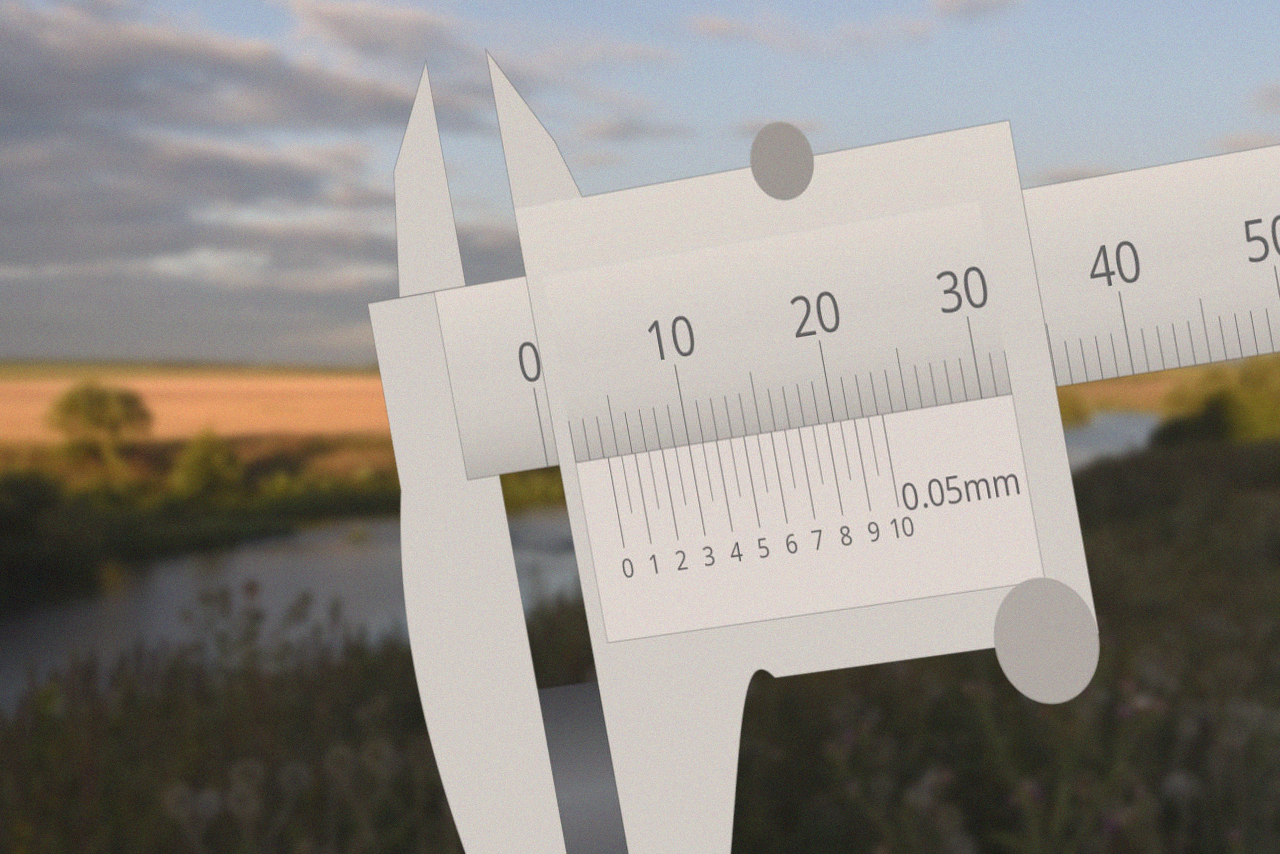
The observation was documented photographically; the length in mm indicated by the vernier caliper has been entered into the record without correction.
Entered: 4.3 mm
